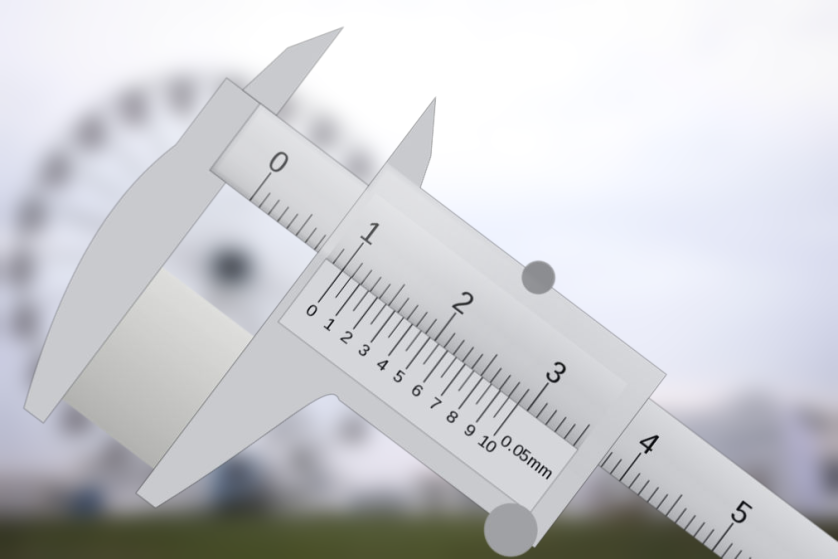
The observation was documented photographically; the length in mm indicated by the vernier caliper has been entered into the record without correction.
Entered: 10.0 mm
